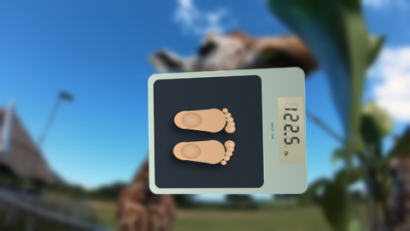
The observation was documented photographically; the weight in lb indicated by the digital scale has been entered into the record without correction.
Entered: 122.5 lb
